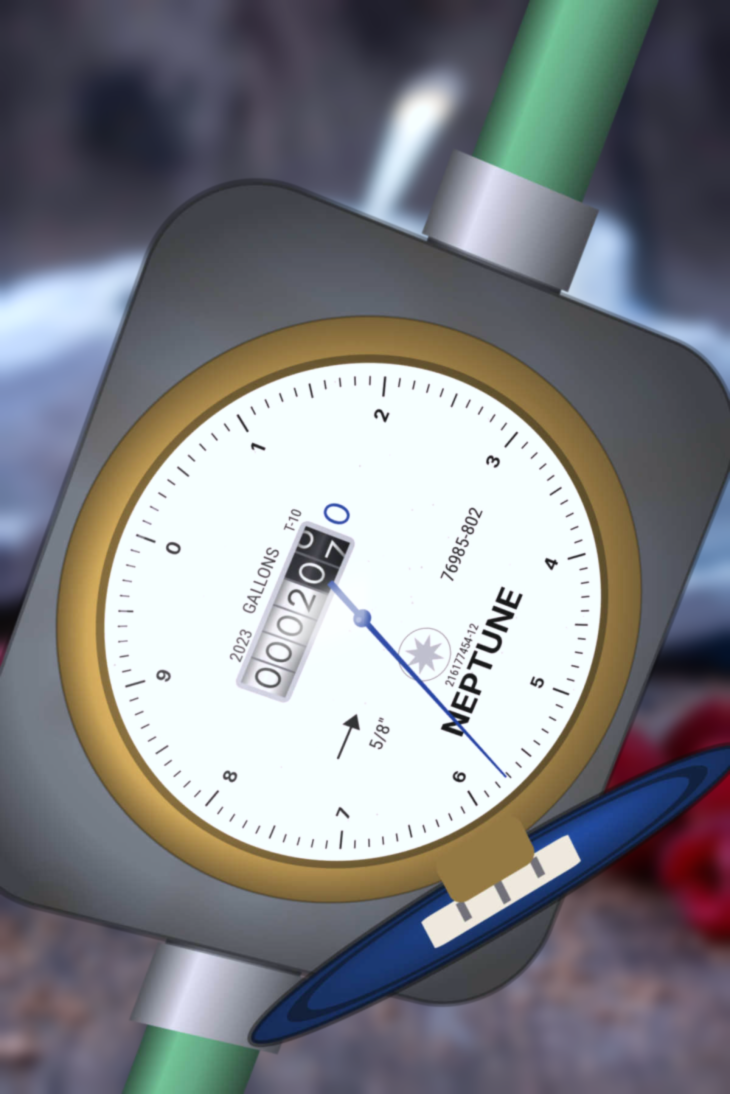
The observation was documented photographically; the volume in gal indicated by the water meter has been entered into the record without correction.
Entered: 2065.7 gal
